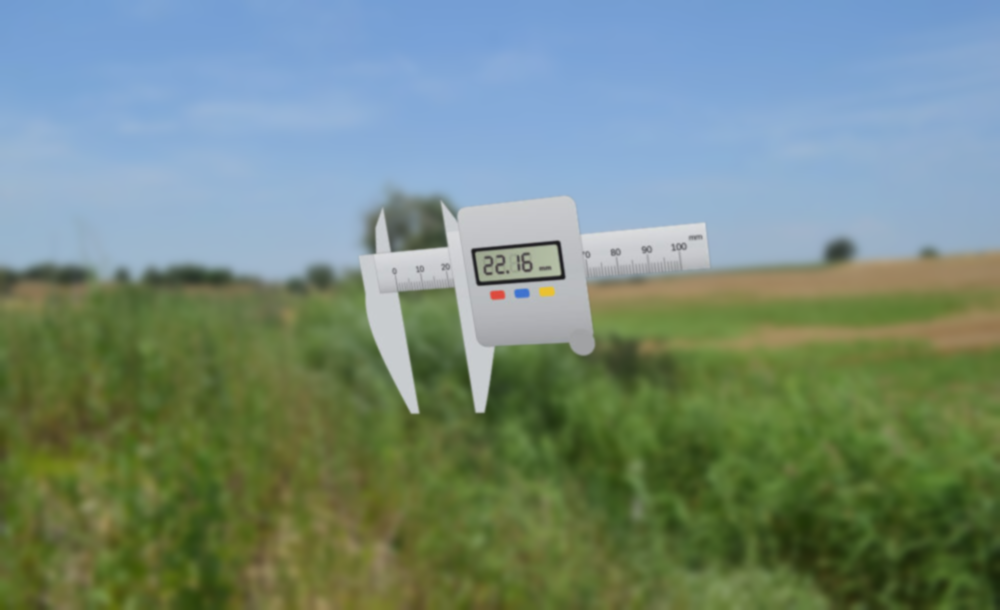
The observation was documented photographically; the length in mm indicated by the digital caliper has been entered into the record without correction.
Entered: 22.16 mm
